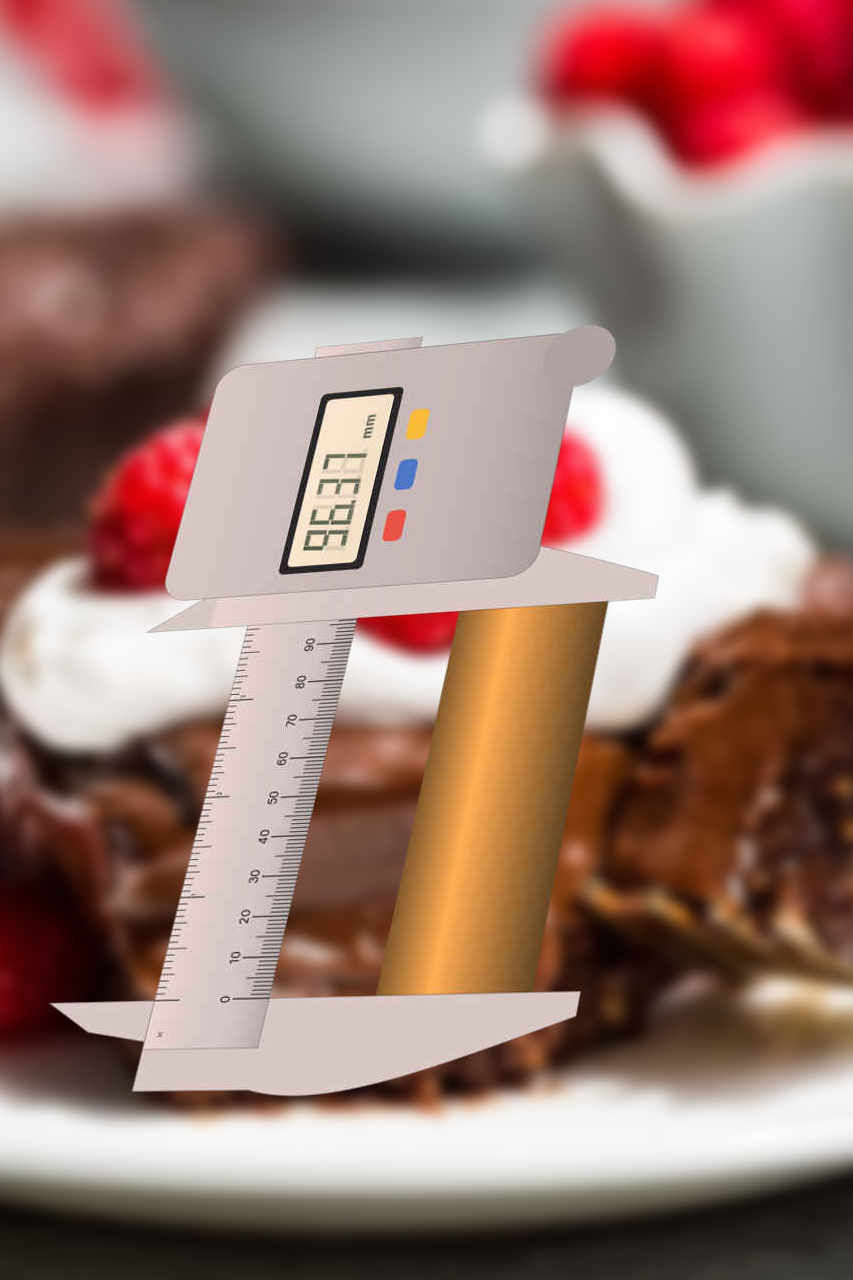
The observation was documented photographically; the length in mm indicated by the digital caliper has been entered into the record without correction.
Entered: 96.37 mm
